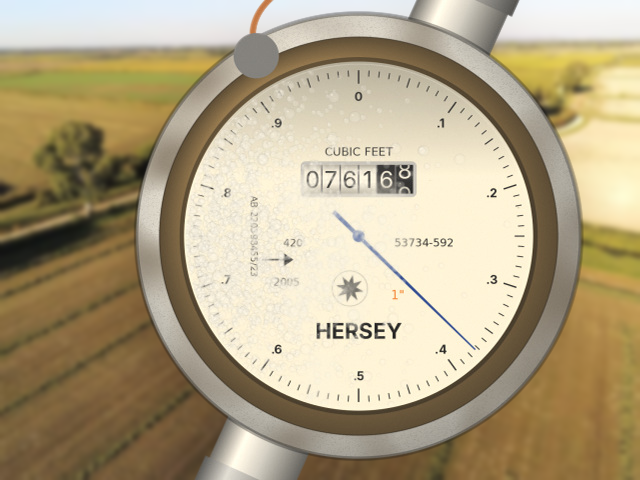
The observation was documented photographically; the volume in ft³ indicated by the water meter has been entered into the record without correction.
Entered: 76168.37 ft³
